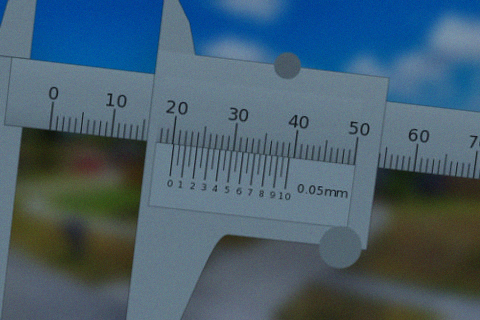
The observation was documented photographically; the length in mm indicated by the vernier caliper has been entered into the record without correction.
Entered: 20.2 mm
